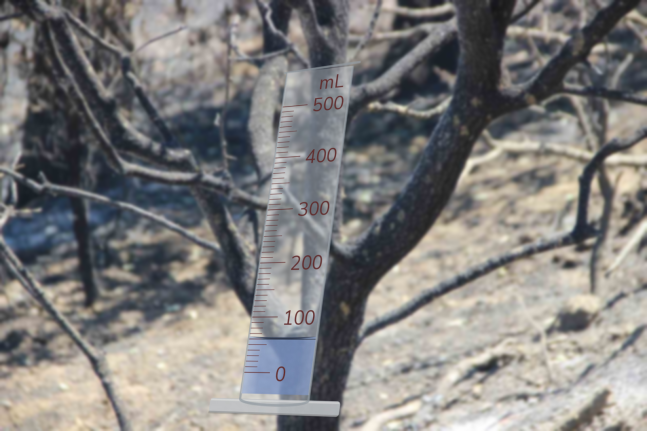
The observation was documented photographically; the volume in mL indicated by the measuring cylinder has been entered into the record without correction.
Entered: 60 mL
